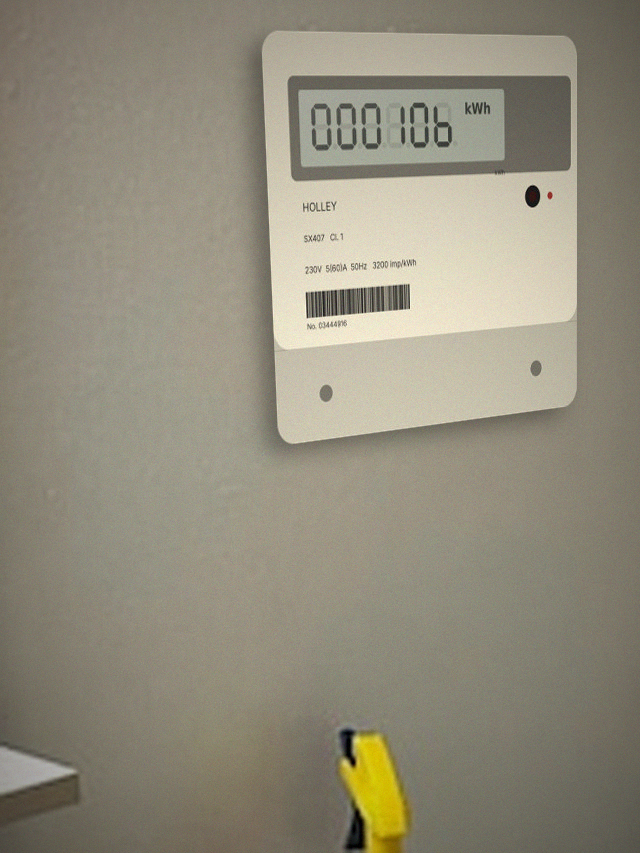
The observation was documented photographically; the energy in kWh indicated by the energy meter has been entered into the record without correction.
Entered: 106 kWh
